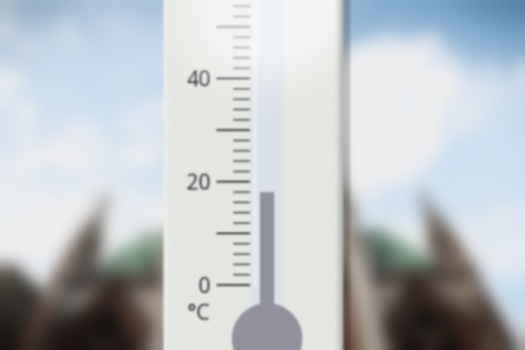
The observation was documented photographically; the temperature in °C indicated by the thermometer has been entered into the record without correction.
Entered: 18 °C
